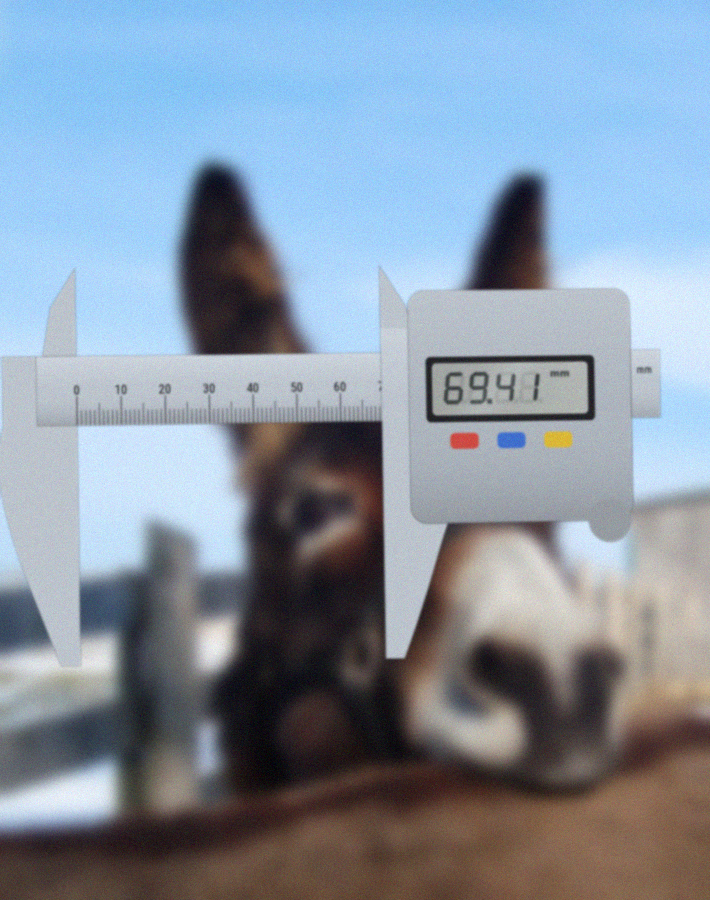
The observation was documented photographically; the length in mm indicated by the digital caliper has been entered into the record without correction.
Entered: 69.41 mm
